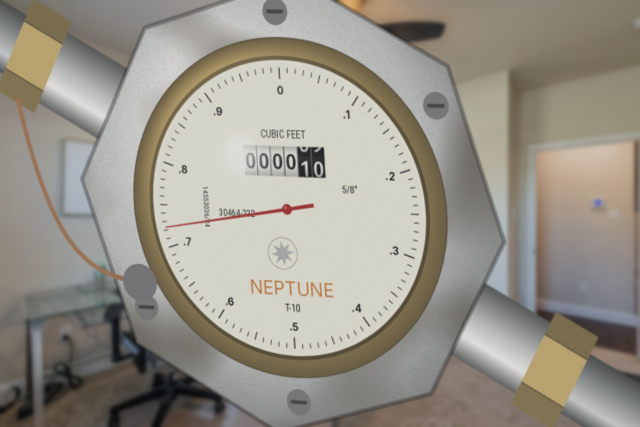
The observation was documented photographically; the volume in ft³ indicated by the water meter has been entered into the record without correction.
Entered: 9.72 ft³
